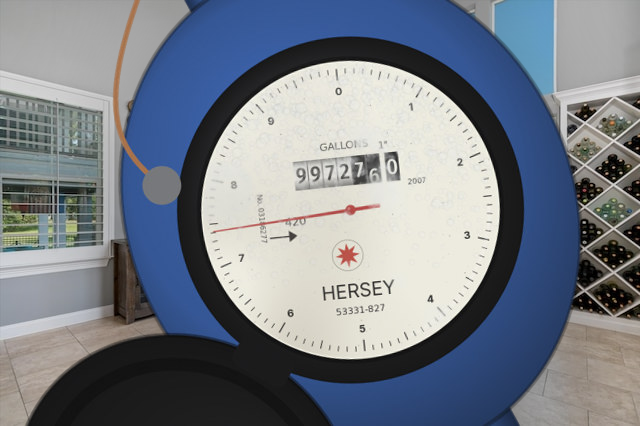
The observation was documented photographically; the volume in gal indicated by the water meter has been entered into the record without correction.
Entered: 9972757.4 gal
